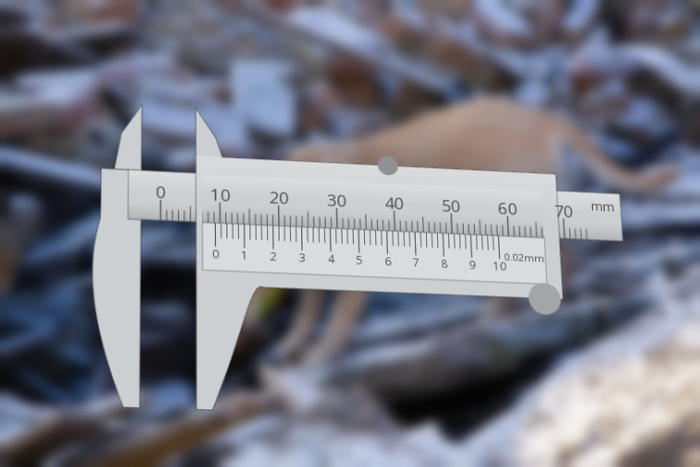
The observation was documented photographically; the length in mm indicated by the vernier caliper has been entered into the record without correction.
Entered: 9.2 mm
